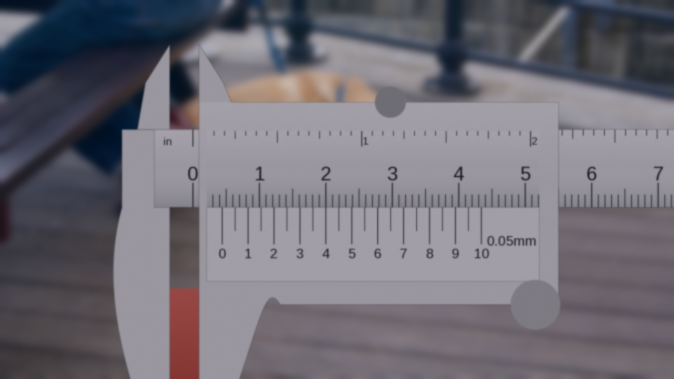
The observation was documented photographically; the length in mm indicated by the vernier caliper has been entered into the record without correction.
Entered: 4.4 mm
